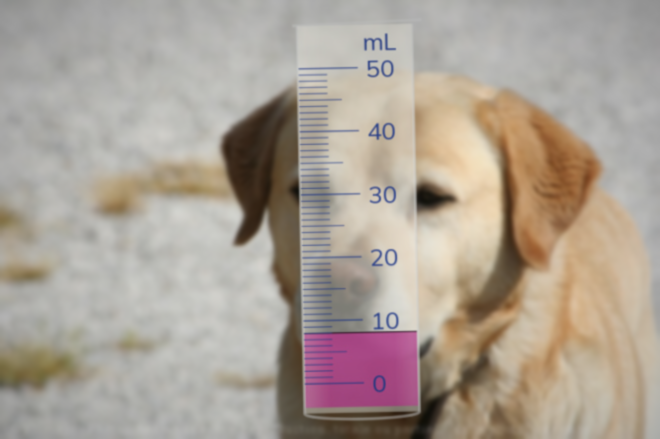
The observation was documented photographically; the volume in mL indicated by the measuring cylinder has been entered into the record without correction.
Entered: 8 mL
